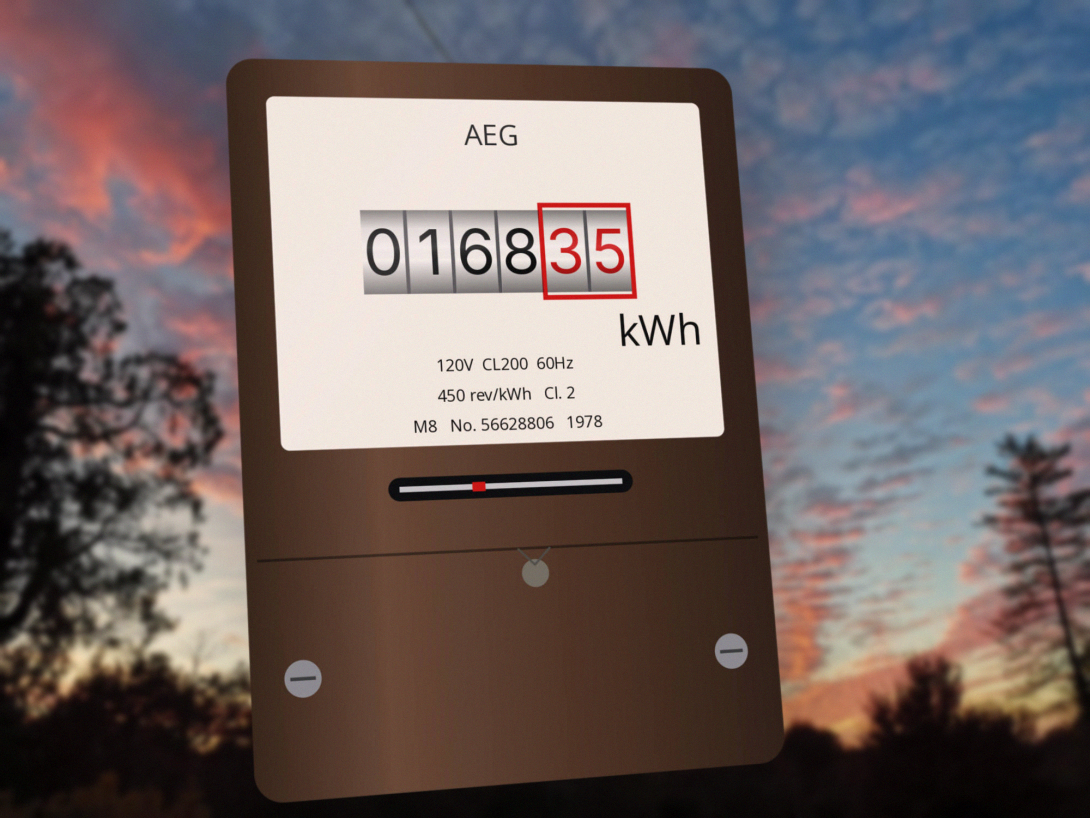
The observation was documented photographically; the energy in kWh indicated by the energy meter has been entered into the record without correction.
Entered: 168.35 kWh
